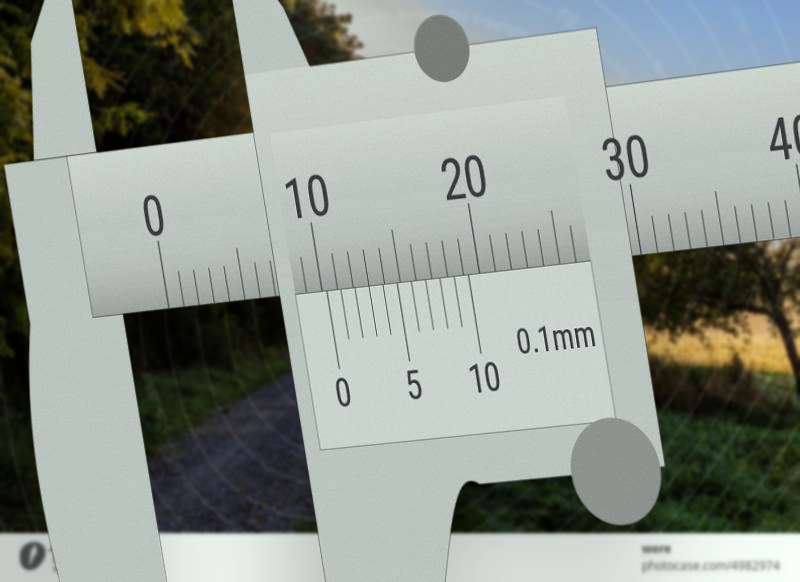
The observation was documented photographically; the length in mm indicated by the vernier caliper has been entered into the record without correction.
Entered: 10.3 mm
